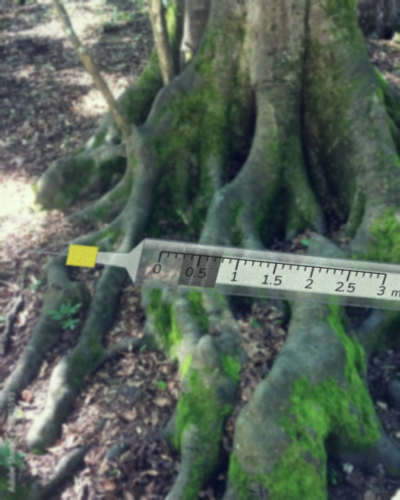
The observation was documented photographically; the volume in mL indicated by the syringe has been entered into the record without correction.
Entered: 0.3 mL
